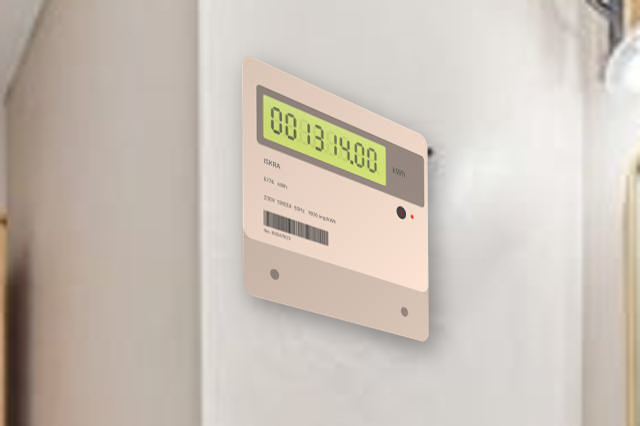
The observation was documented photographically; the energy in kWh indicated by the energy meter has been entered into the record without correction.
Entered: 1314.00 kWh
